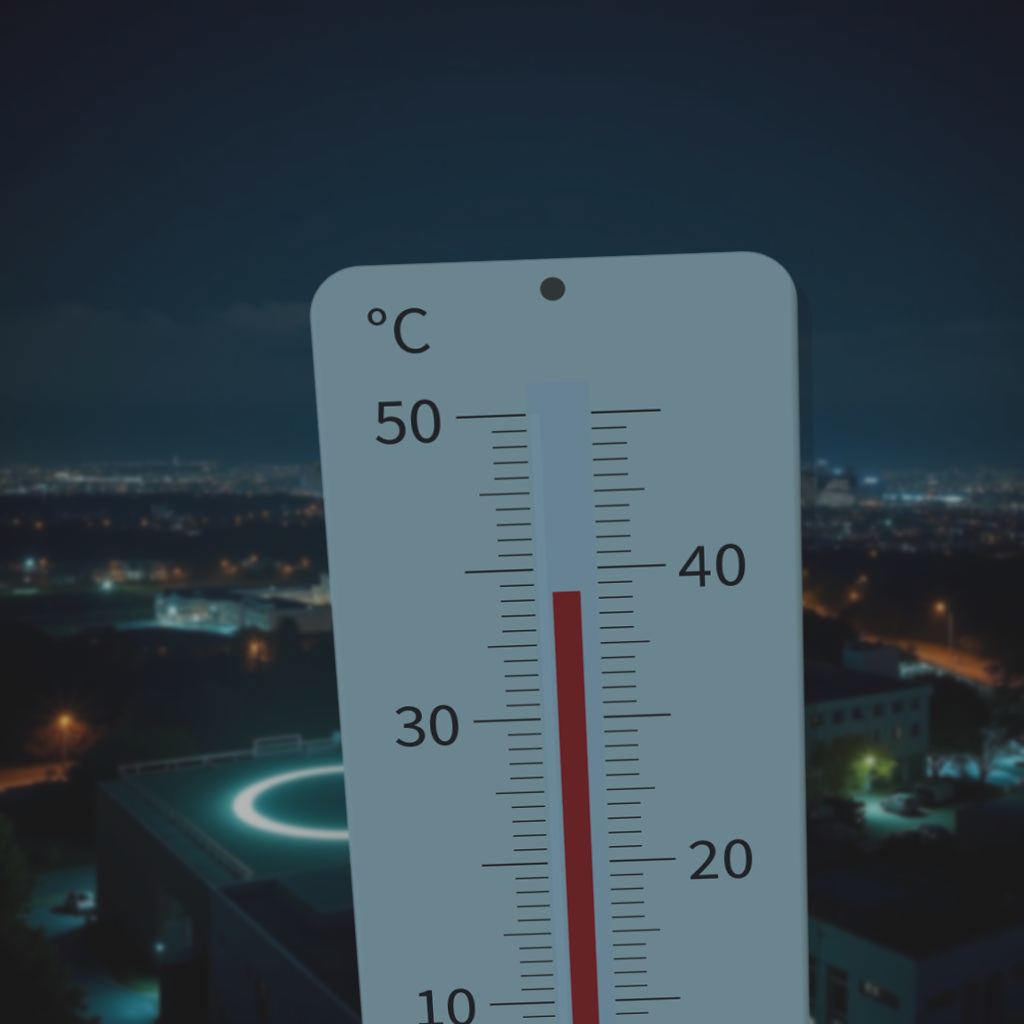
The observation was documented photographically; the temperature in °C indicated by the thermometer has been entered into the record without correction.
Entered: 38.5 °C
